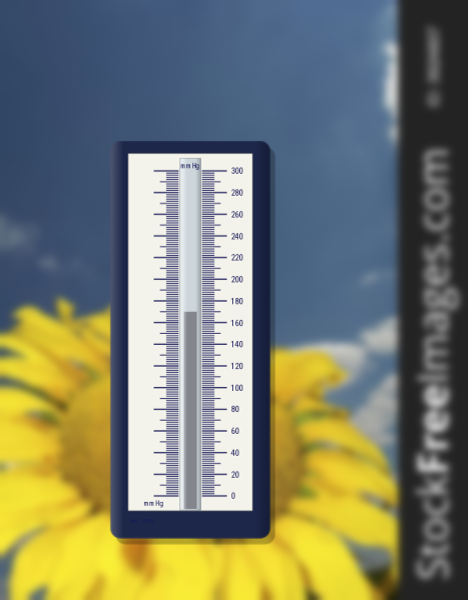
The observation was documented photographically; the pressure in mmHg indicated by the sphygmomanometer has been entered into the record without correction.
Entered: 170 mmHg
